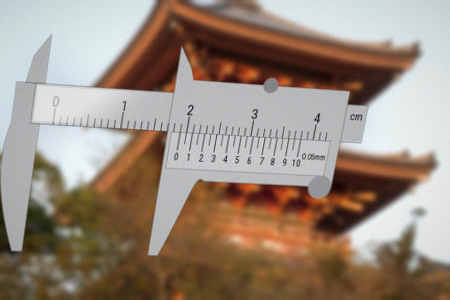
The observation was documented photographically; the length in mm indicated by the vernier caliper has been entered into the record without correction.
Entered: 19.0 mm
